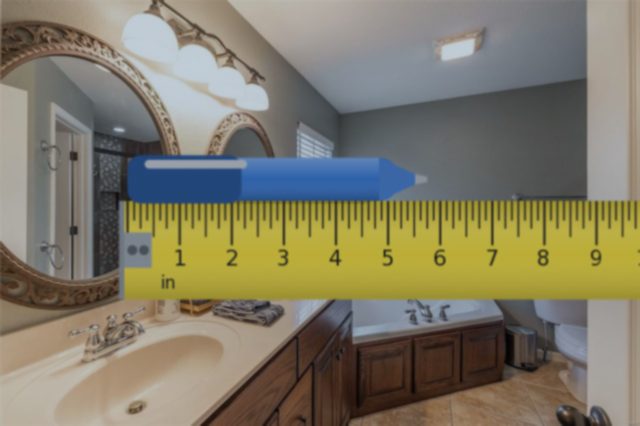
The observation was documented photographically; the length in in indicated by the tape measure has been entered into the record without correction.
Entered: 5.75 in
